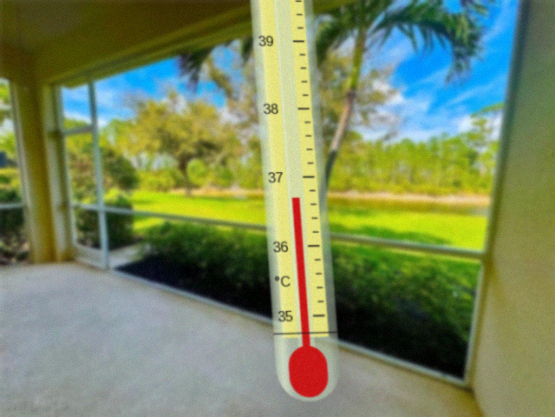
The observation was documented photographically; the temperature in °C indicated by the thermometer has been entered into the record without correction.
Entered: 36.7 °C
